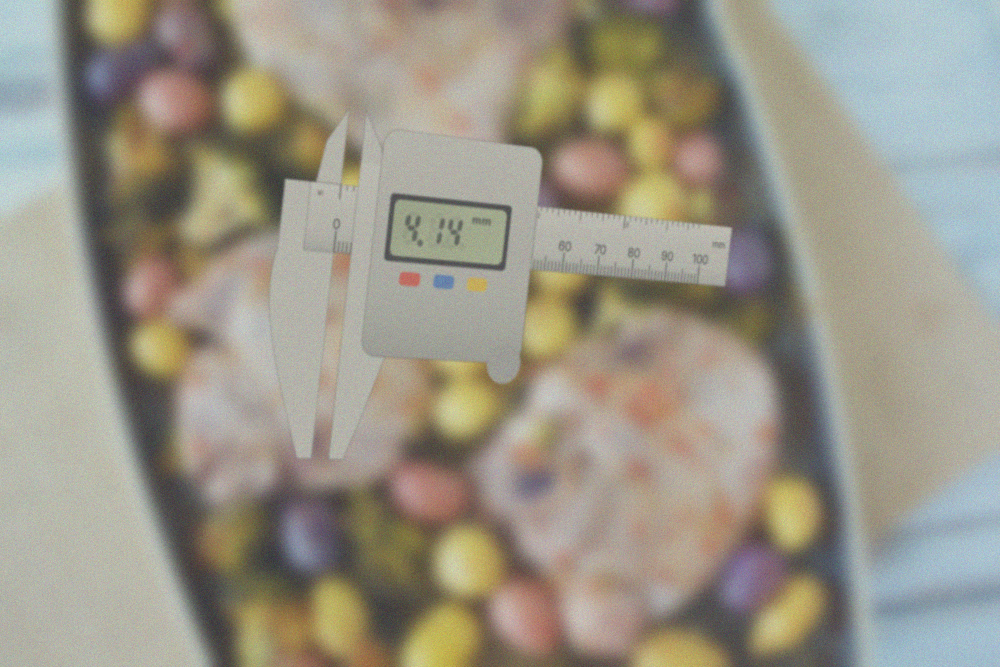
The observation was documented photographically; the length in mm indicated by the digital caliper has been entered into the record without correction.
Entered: 4.14 mm
